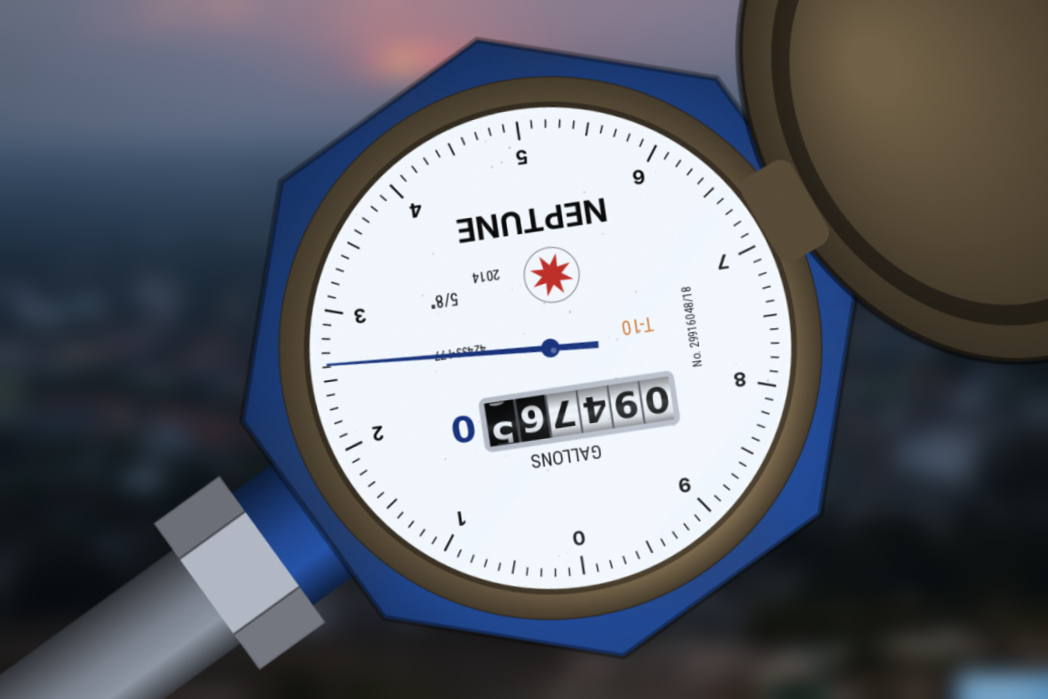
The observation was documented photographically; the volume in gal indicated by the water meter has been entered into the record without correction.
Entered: 947652.6 gal
